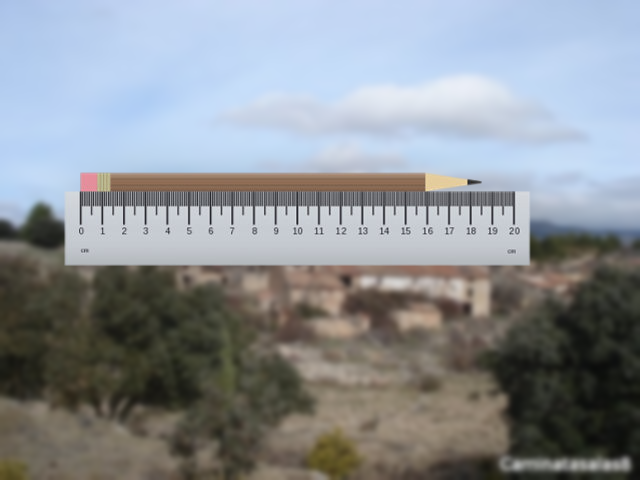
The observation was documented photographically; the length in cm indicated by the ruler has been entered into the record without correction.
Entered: 18.5 cm
